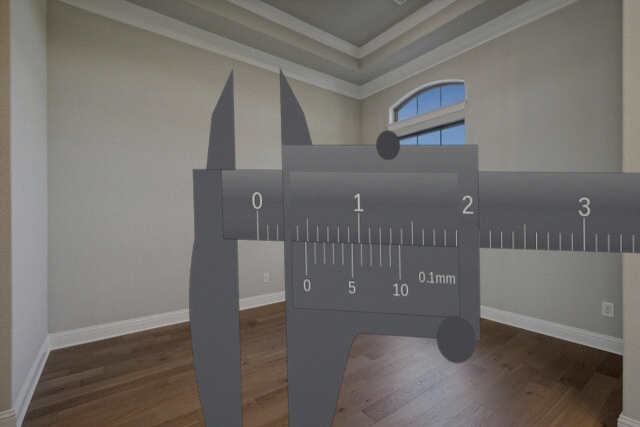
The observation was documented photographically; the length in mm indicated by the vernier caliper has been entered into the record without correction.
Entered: 4.8 mm
